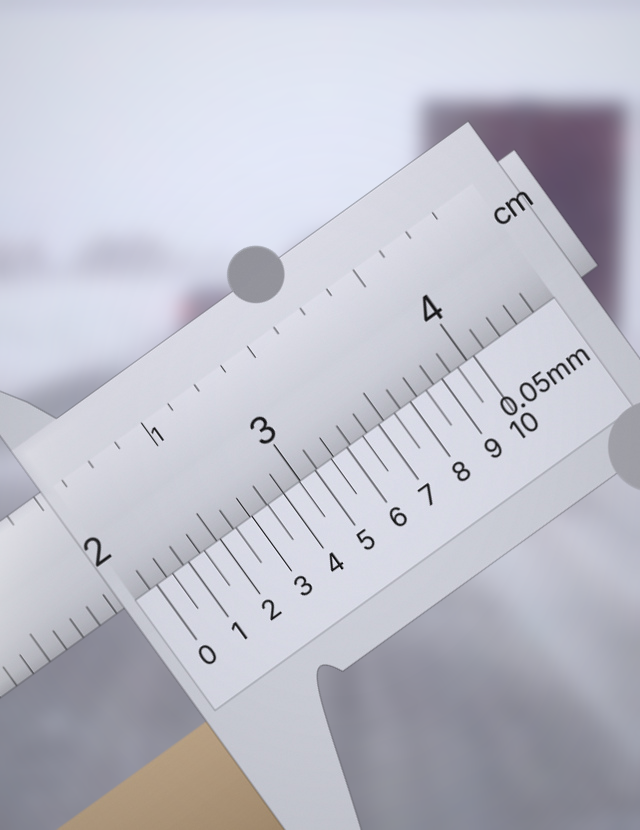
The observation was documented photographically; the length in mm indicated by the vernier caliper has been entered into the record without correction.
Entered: 21.4 mm
